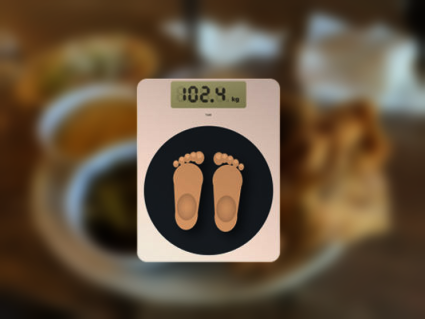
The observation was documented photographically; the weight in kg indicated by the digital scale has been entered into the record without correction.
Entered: 102.4 kg
